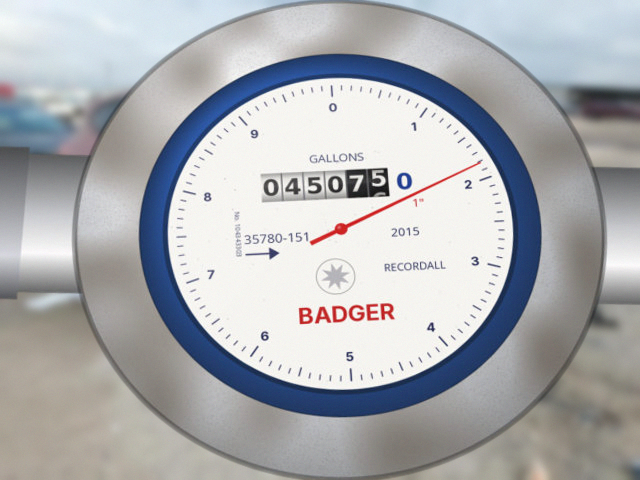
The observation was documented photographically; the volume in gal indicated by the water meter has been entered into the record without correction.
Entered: 450751.8 gal
